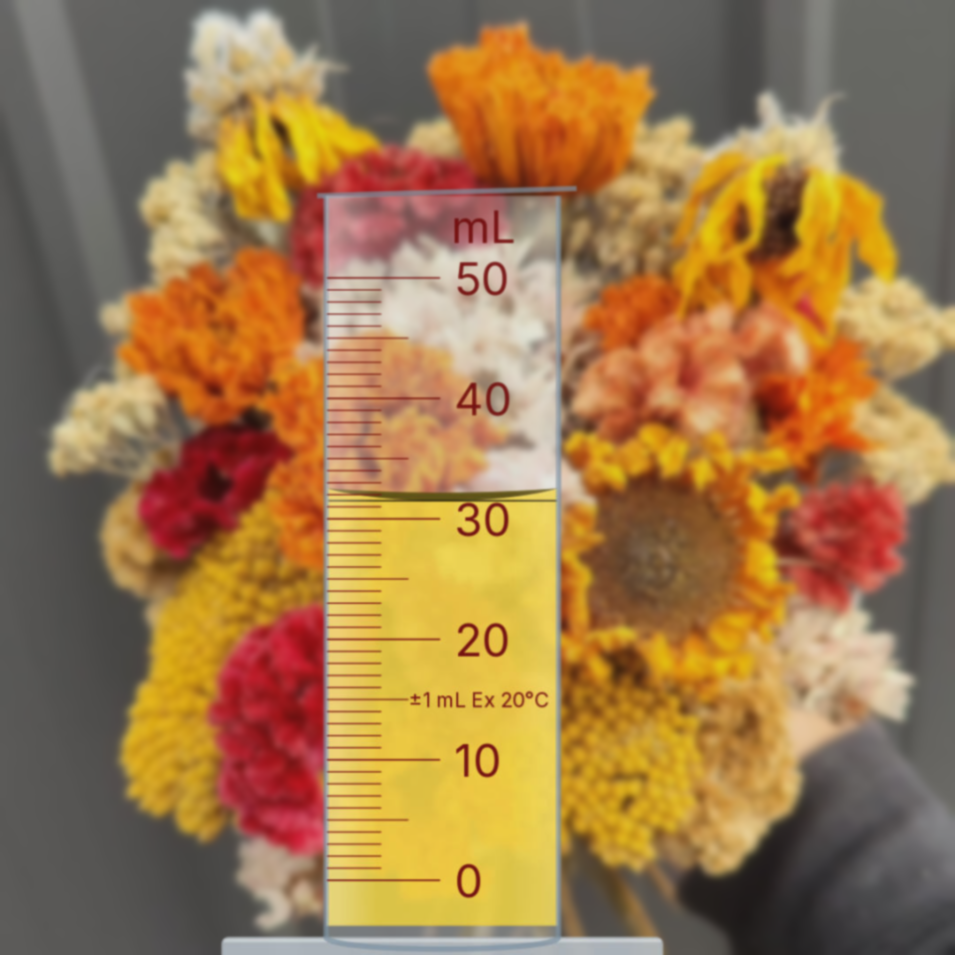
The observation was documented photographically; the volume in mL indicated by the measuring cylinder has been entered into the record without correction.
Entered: 31.5 mL
